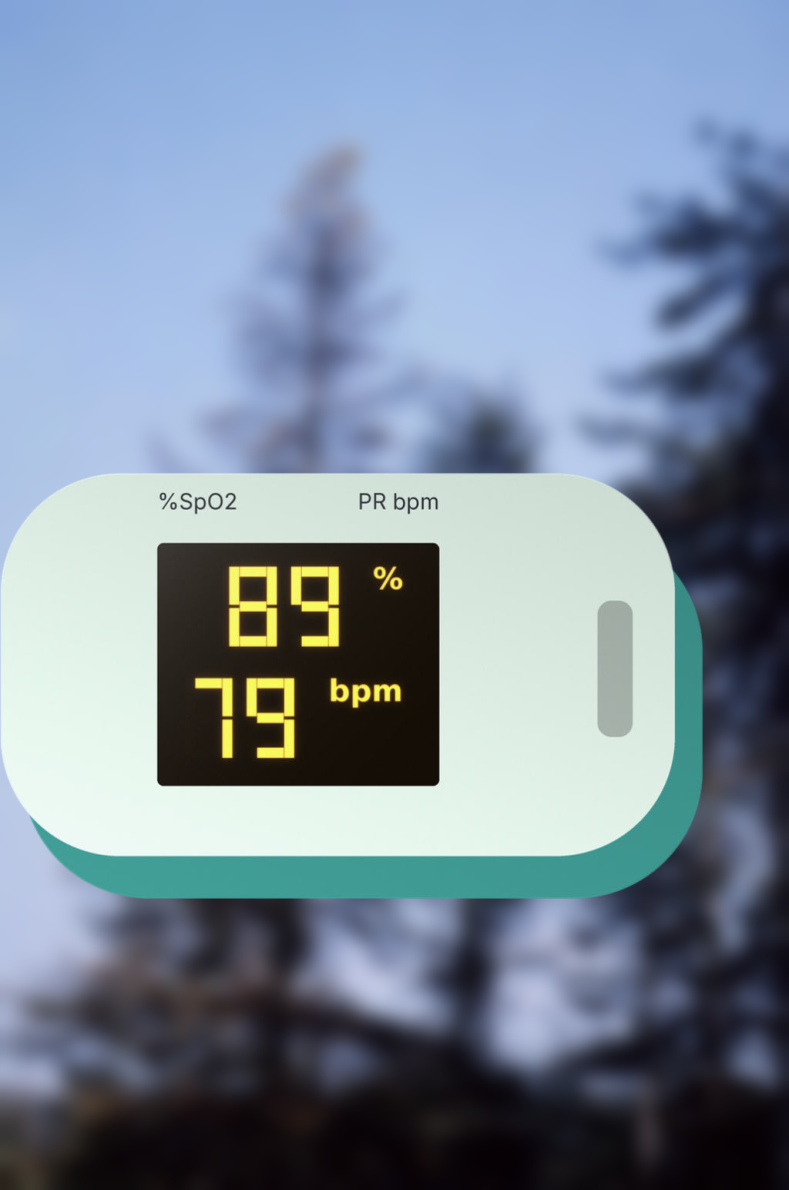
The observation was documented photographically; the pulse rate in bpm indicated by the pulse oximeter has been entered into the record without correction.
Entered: 79 bpm
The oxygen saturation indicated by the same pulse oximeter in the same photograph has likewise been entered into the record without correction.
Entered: 89 %
